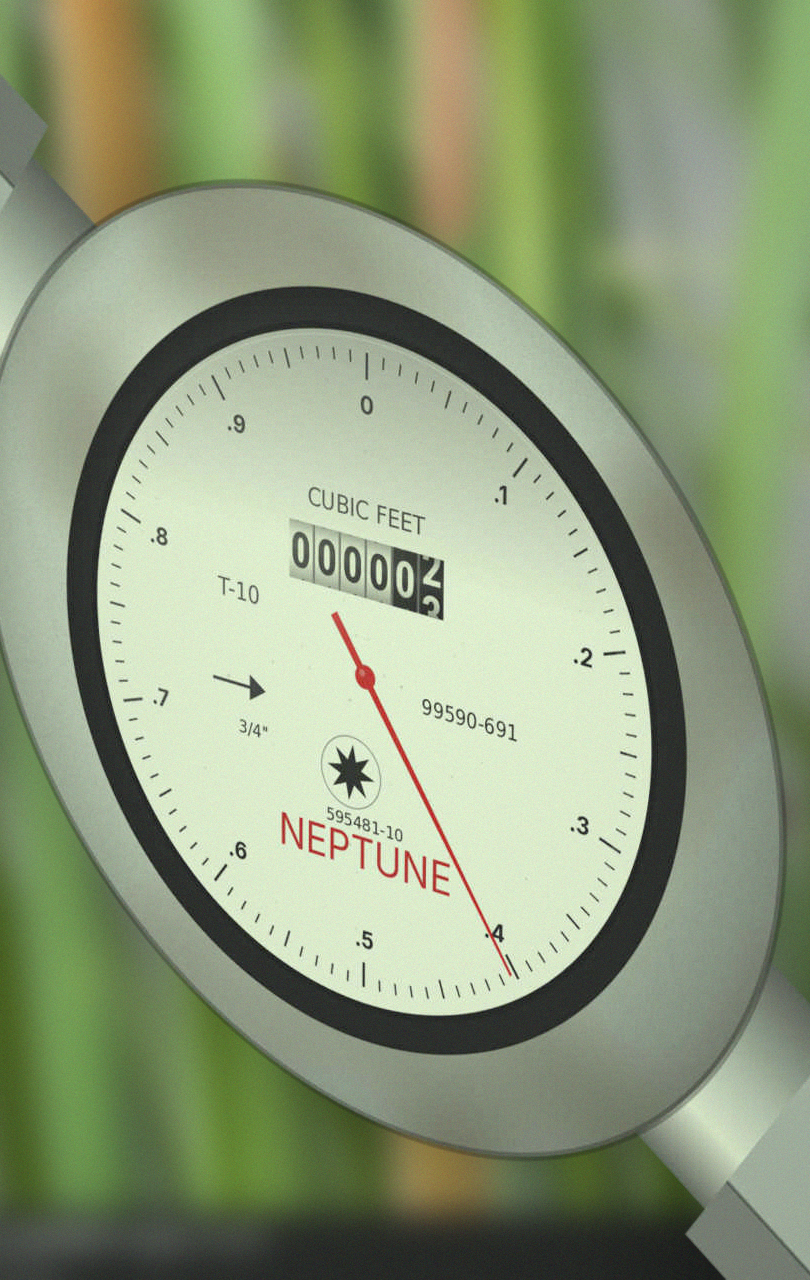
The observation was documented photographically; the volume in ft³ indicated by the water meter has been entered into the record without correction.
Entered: 2.40 ft³
